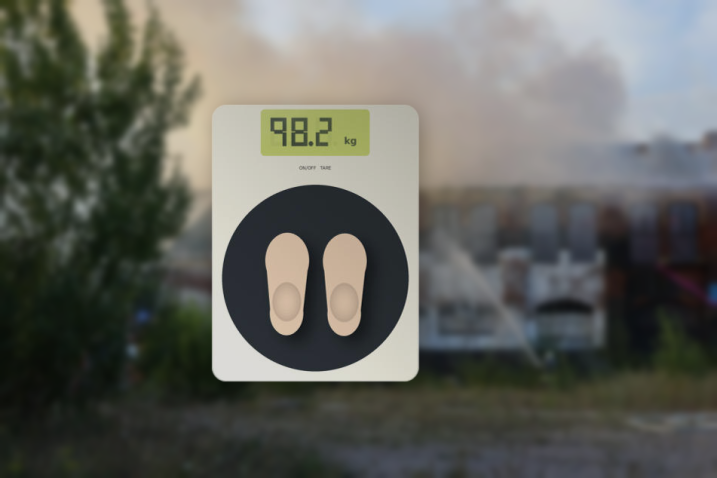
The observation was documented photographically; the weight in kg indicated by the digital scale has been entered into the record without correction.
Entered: 98.2 kg
